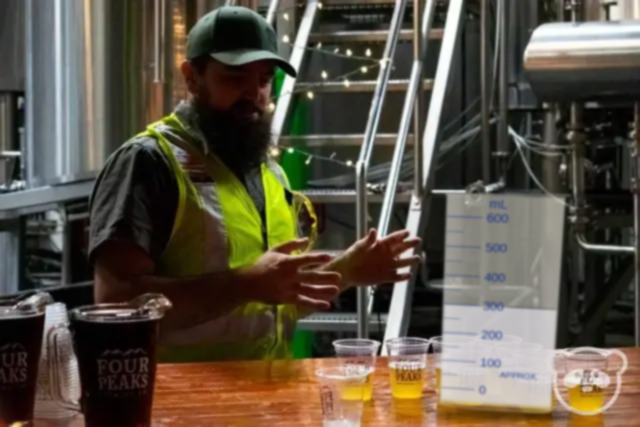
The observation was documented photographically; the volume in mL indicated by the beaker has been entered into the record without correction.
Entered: 300 mL
